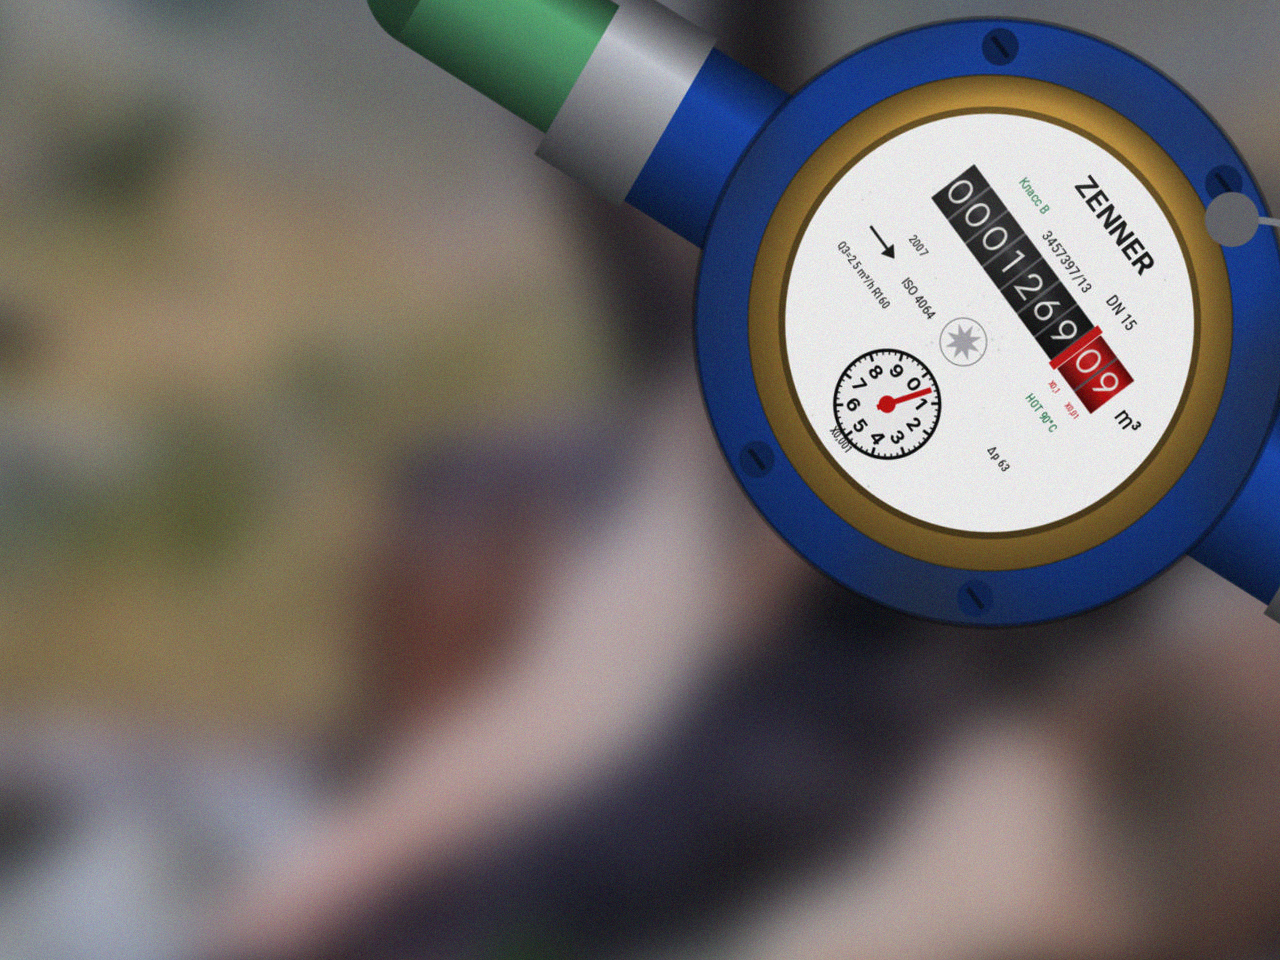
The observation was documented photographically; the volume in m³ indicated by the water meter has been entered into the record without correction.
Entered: 1269.090 m³
